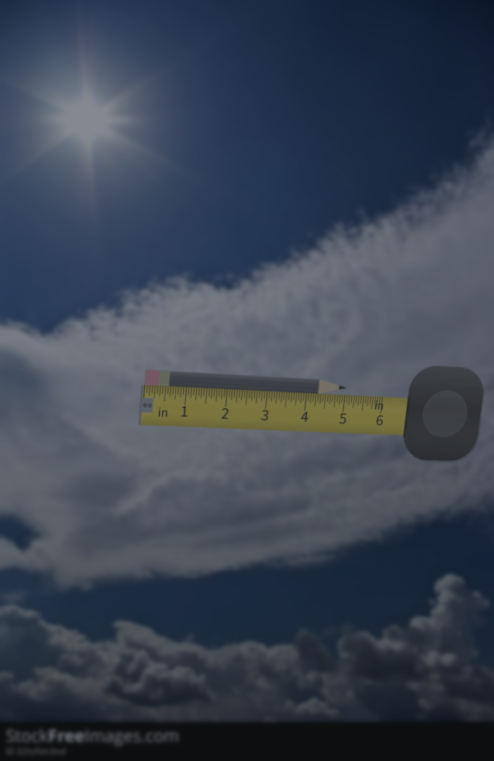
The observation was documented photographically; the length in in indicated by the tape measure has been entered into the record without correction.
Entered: 5 in
